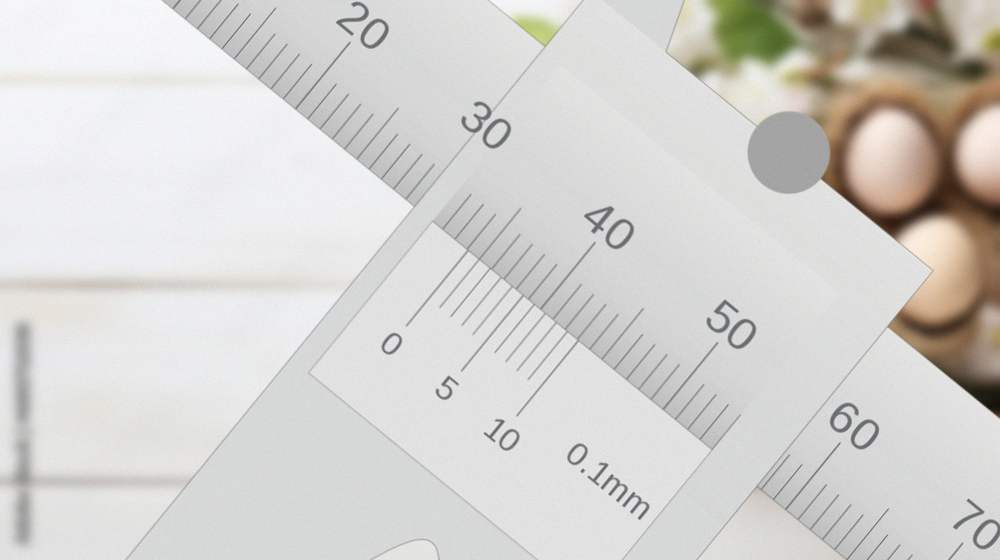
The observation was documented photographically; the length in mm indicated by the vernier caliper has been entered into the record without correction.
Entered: 34.1 mm
